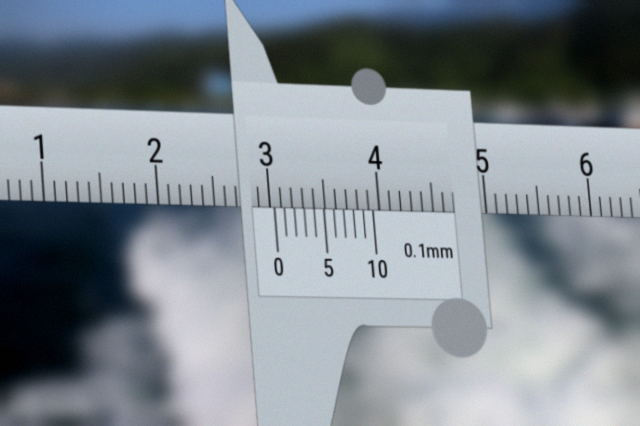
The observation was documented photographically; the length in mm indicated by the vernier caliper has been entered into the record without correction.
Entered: 30.4 mm
